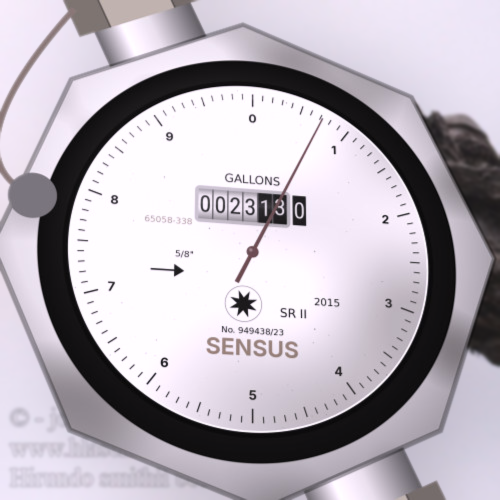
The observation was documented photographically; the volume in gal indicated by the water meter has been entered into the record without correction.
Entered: 23130.7 gal
